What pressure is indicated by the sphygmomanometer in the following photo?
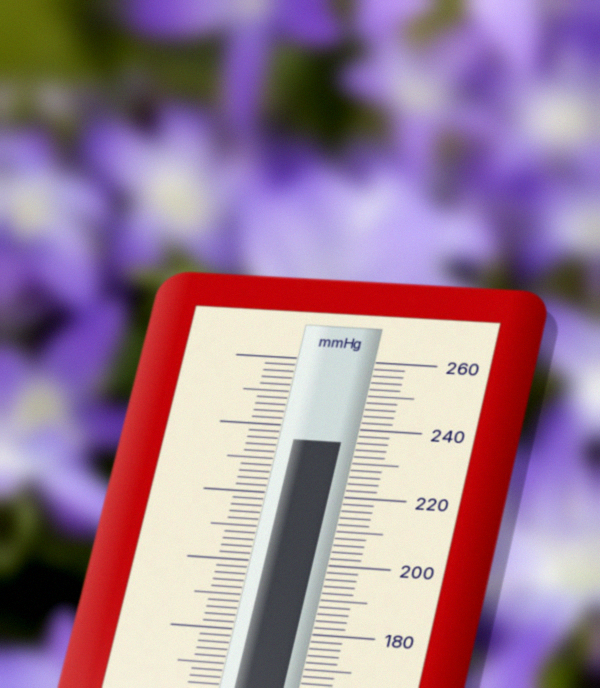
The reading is 236 mmHg
